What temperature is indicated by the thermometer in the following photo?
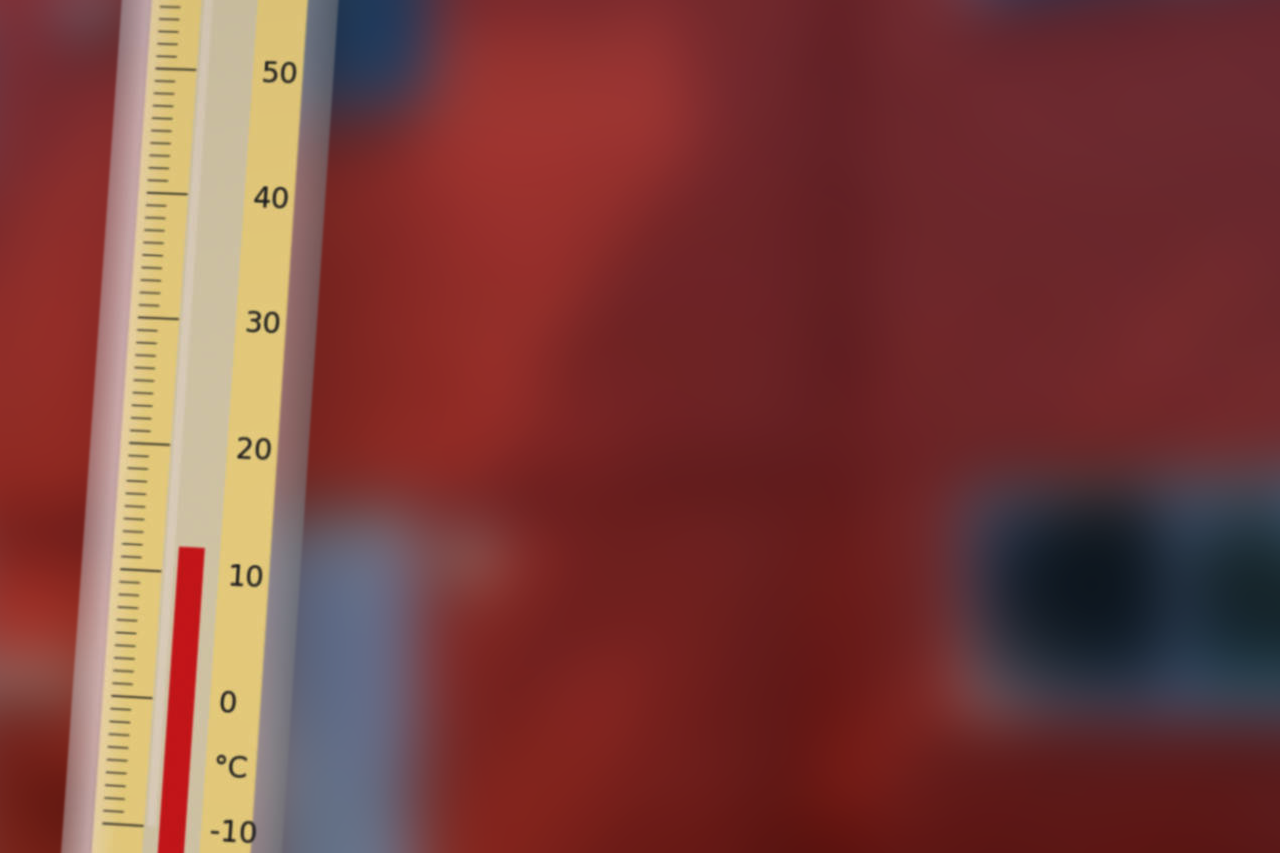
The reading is 12 °C
